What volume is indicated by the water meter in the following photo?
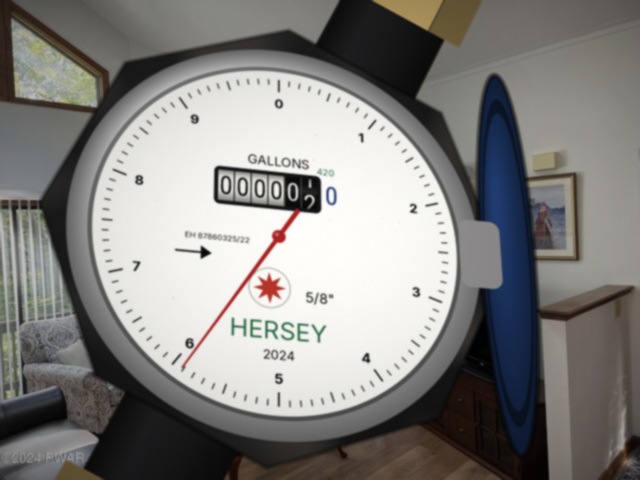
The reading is 15.9 gal
